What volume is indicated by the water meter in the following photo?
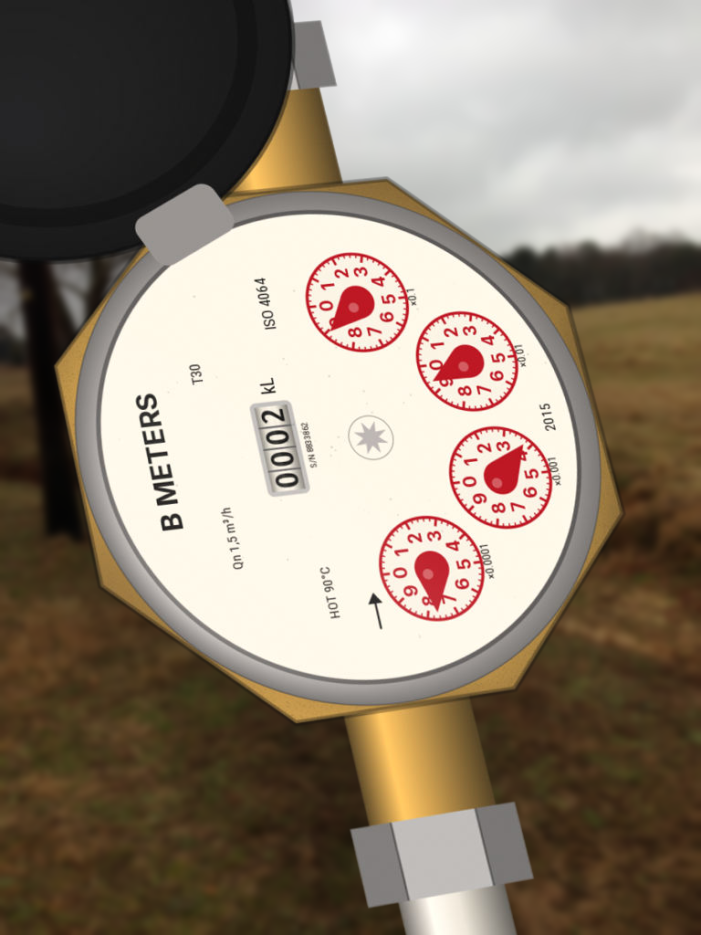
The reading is 2.8937 kL
